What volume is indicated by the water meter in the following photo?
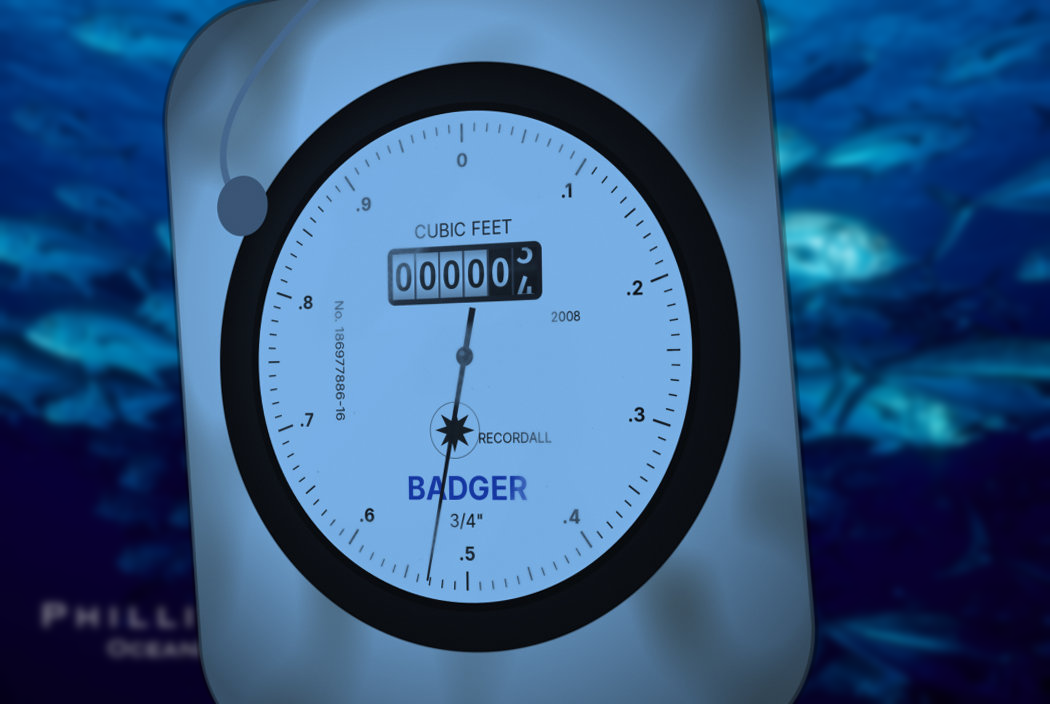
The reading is 3.53 ft³
